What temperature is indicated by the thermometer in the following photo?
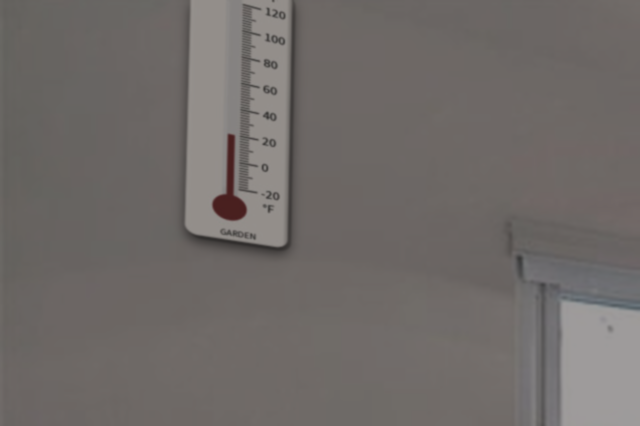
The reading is 20 °F
